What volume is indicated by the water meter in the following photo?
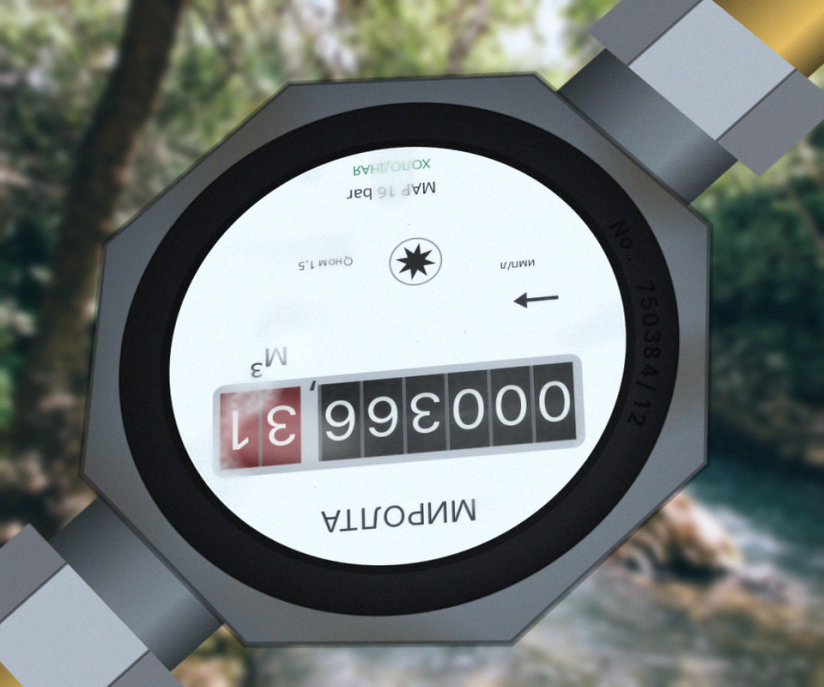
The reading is 366.31 m³
